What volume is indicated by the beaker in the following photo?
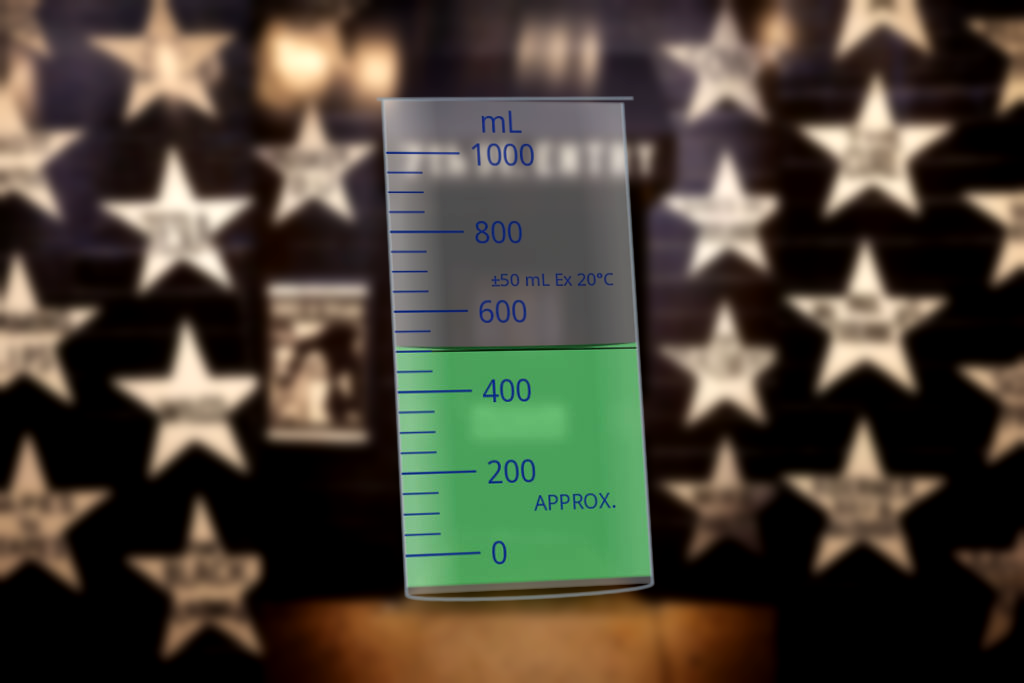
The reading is 500 mL
